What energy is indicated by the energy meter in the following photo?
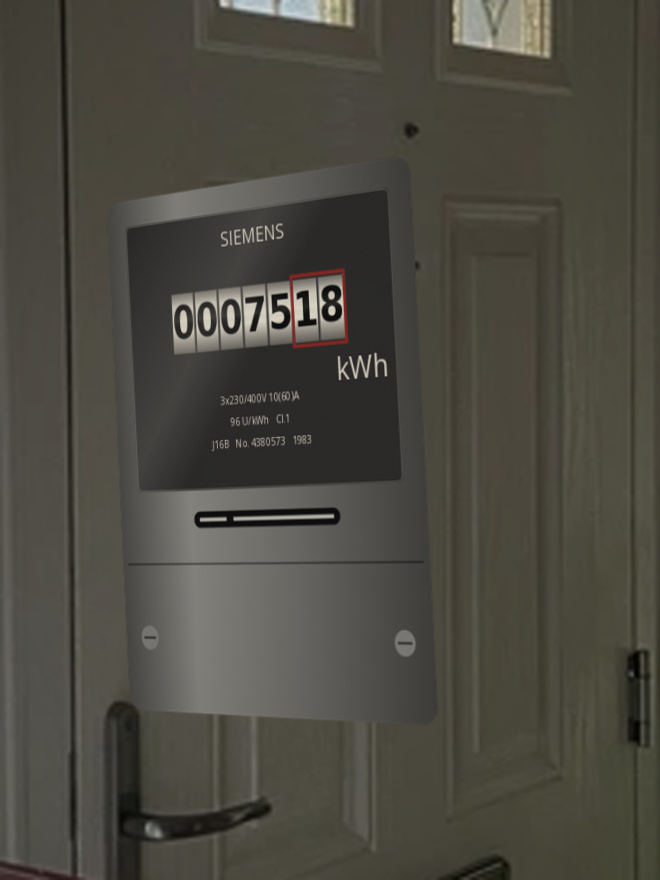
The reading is 75.18 kWh
